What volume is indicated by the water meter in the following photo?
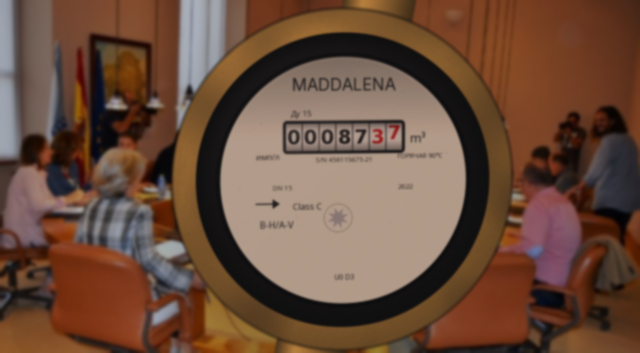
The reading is 87.37 m³
